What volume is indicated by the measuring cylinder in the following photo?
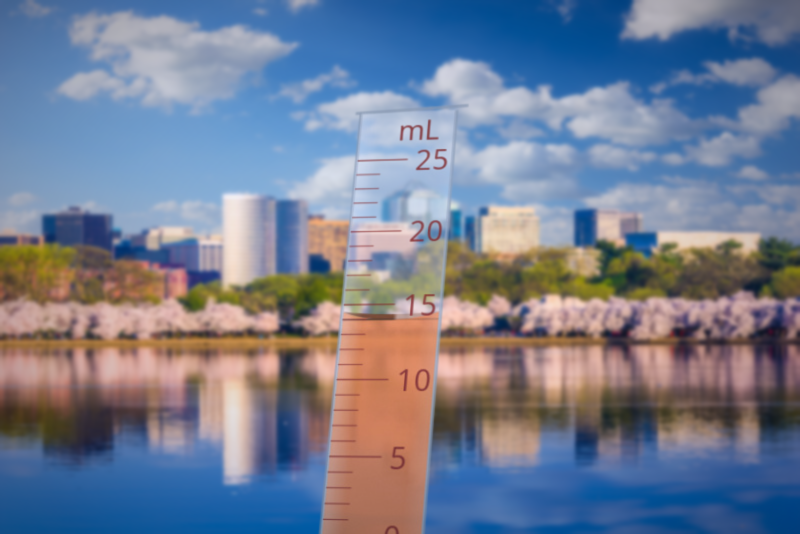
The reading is 14 mL
